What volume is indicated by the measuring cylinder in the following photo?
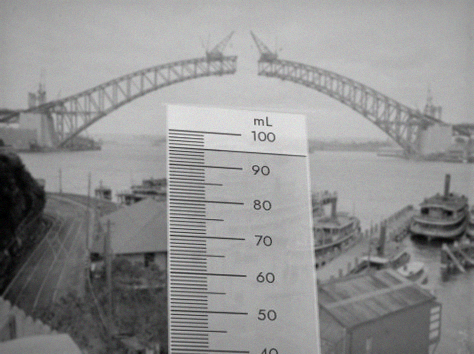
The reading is 95 mL
